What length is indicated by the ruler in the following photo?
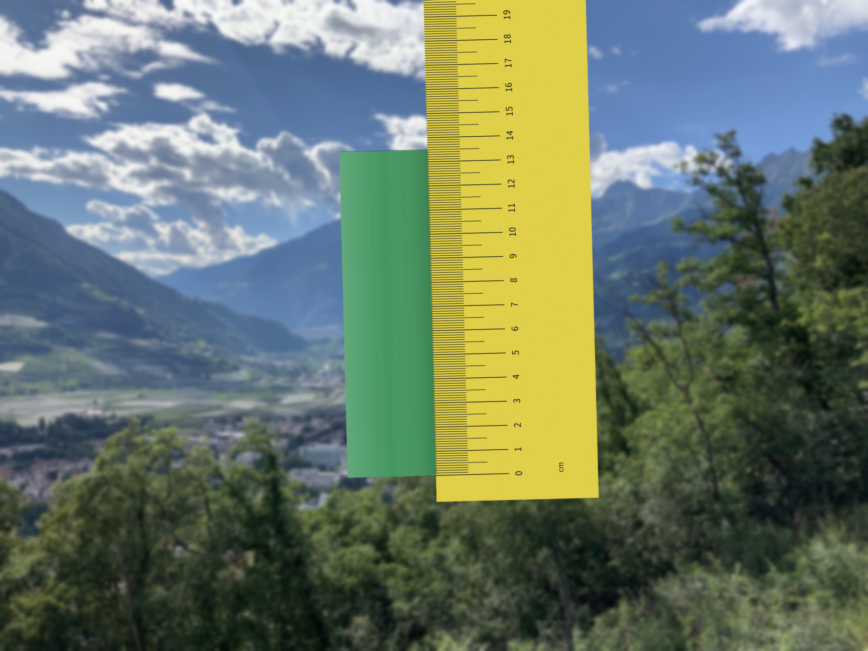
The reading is 13.5 cm
